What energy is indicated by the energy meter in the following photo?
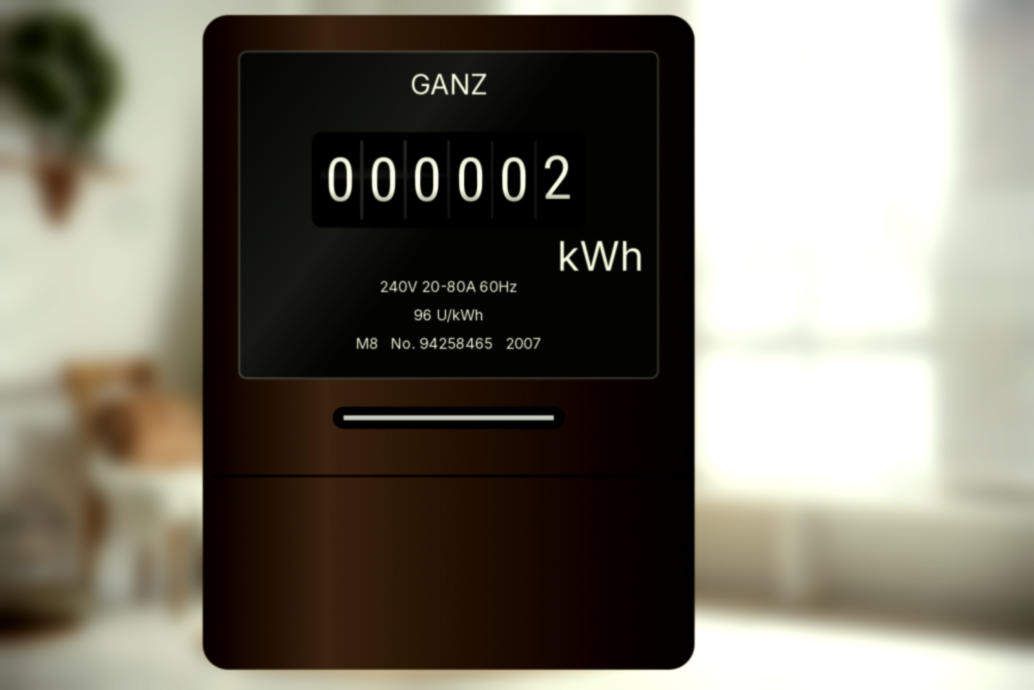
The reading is 2 kWh
